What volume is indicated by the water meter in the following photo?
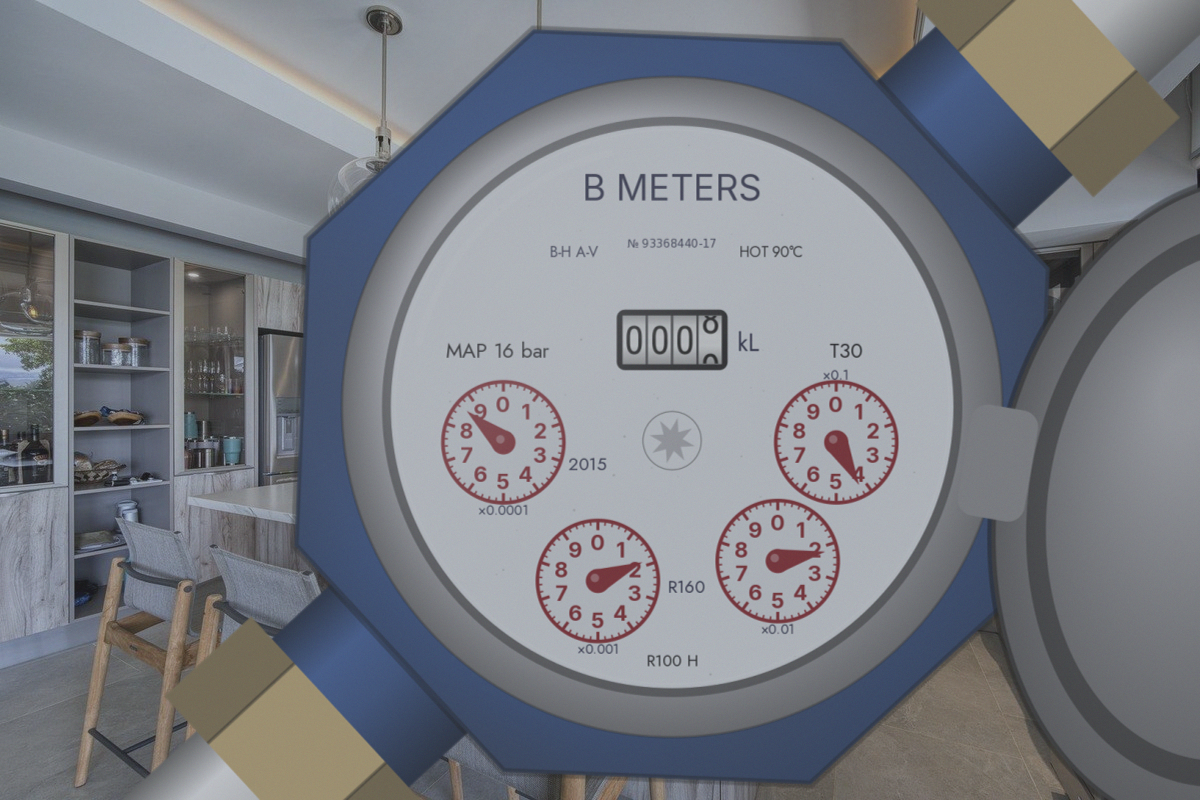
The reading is 8.4218 kL
